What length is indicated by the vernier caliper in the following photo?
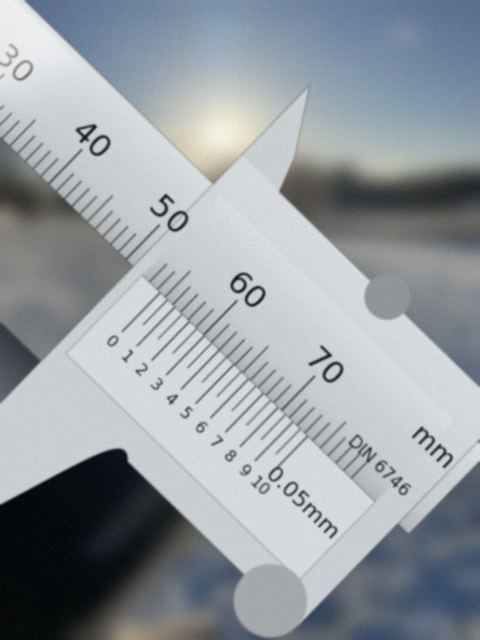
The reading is 54.4 mm
